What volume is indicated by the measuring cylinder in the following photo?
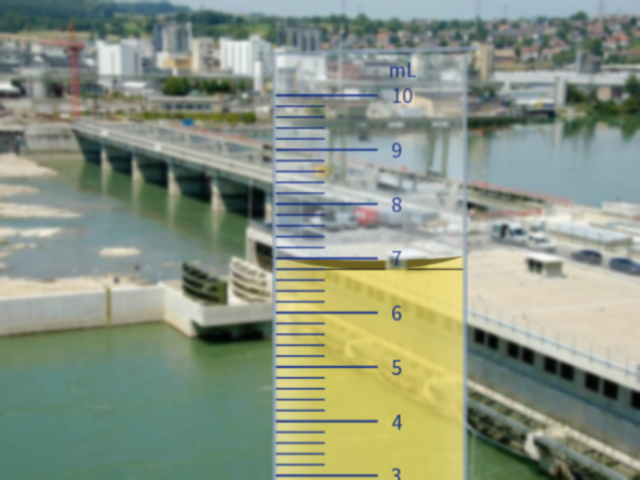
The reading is 6.8 mL
